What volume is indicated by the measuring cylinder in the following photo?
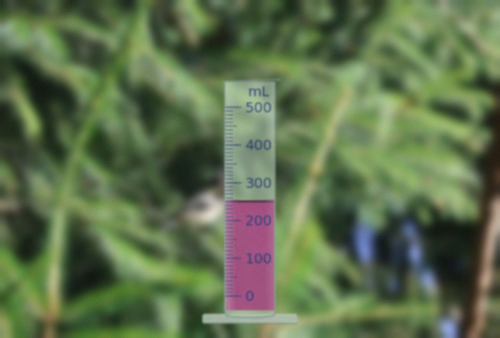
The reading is 250 mL
